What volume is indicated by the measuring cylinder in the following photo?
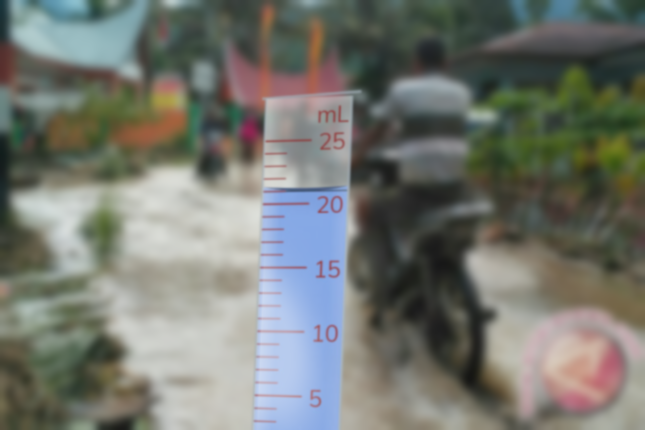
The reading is 21 mL
